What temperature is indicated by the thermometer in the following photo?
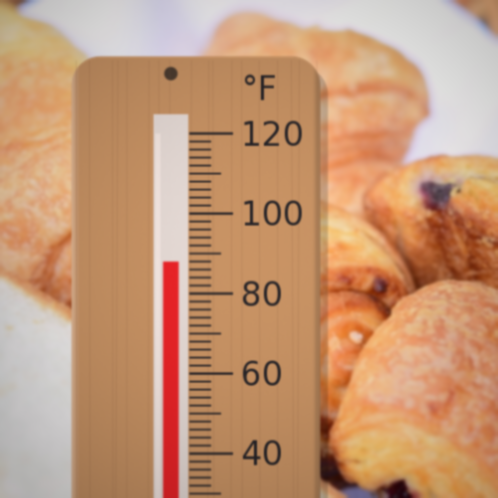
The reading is 88 °F
